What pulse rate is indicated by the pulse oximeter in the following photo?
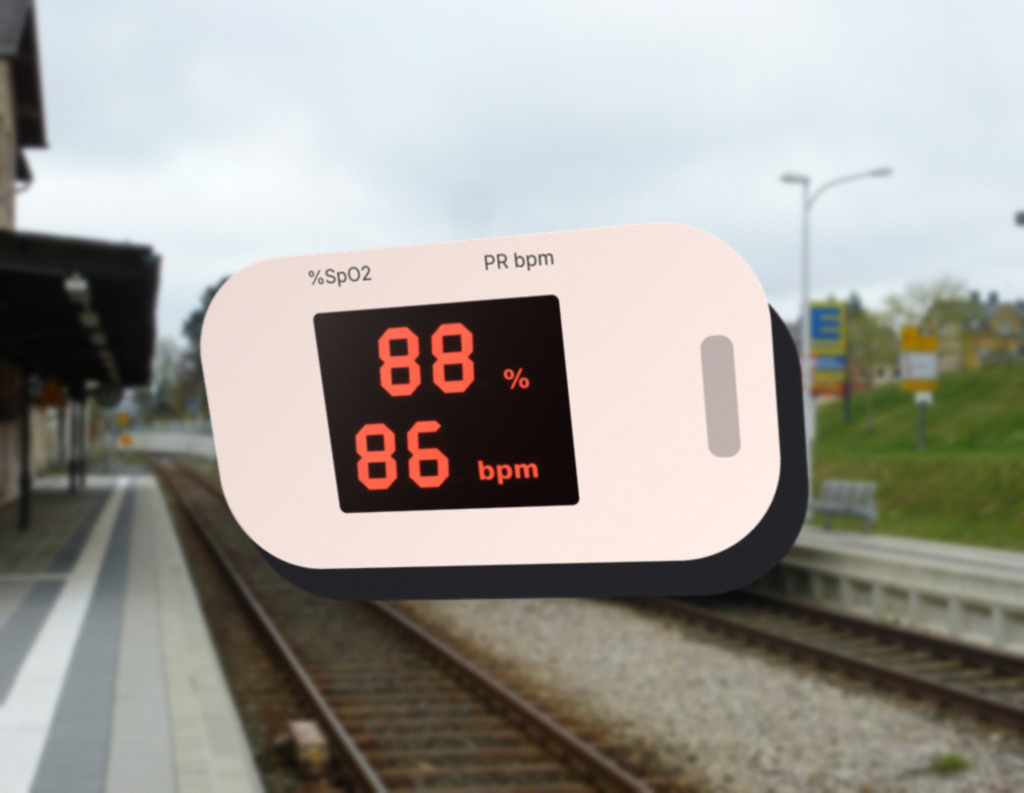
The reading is 86 bpm
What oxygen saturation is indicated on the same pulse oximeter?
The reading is 88 %
